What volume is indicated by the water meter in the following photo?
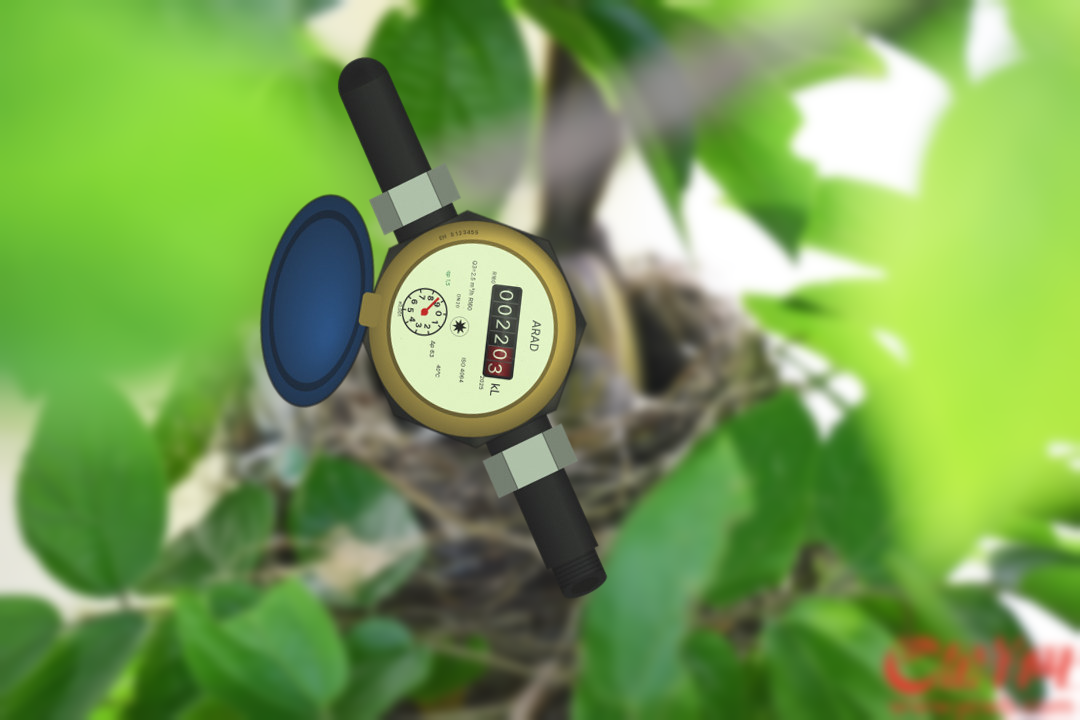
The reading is 22.028 kL
